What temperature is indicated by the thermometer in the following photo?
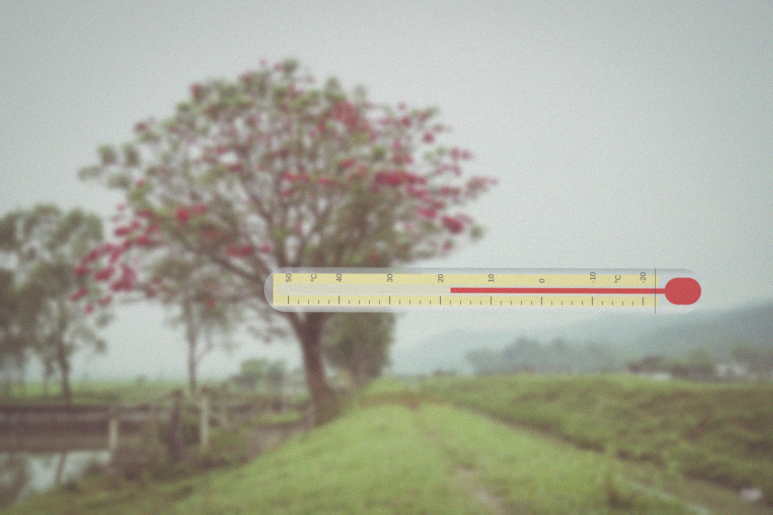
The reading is 18 °C
